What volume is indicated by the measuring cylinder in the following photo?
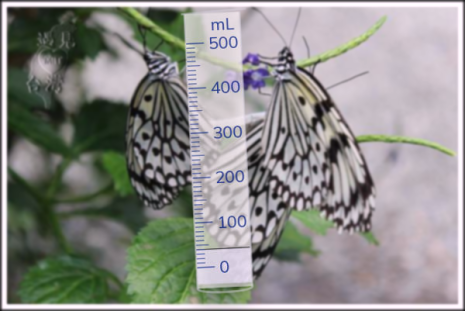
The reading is 40 mL
